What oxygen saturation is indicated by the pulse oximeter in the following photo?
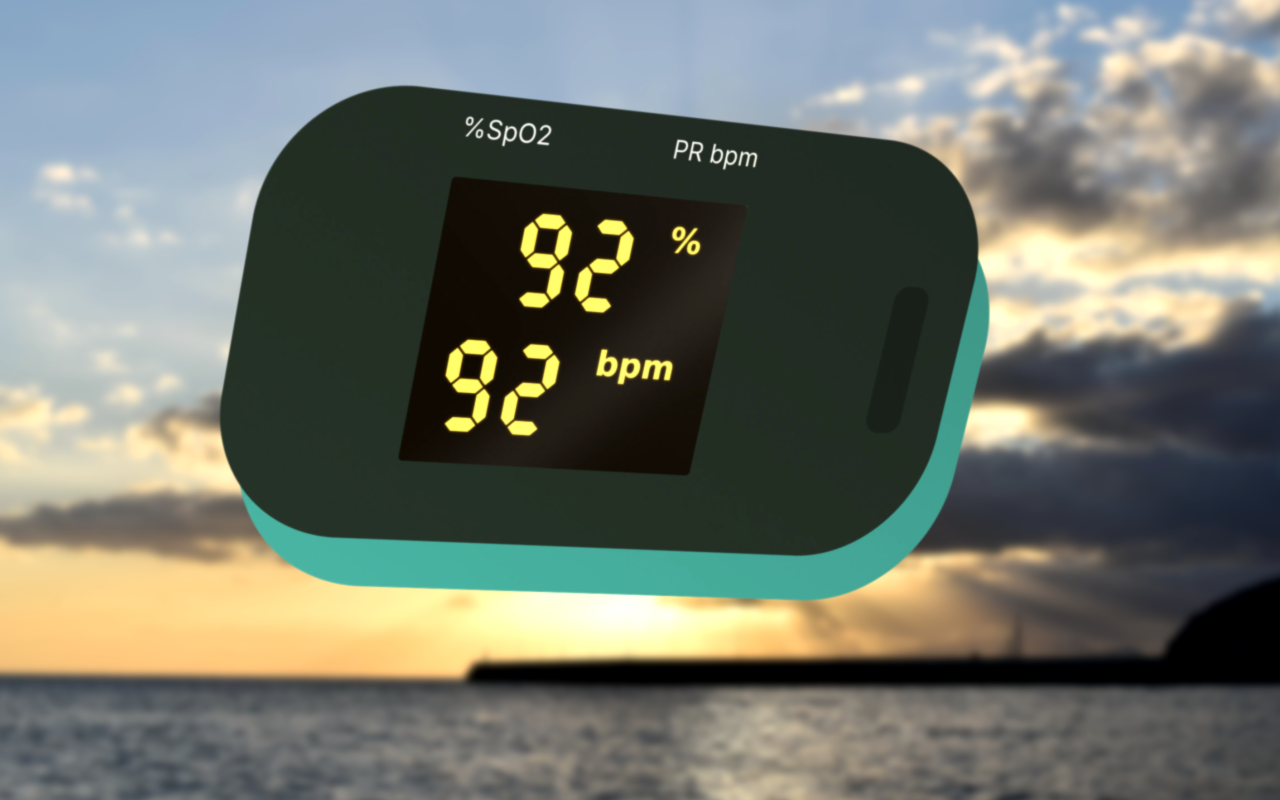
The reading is 92 %
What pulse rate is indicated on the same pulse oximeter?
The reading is 92 bpm
